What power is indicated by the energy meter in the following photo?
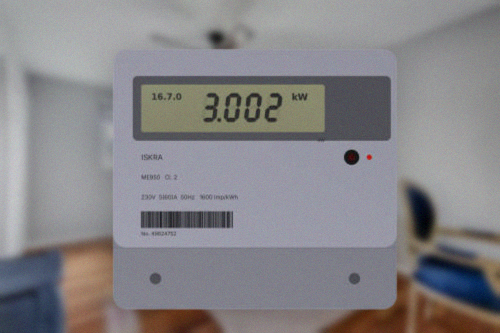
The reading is 3.002 kW
